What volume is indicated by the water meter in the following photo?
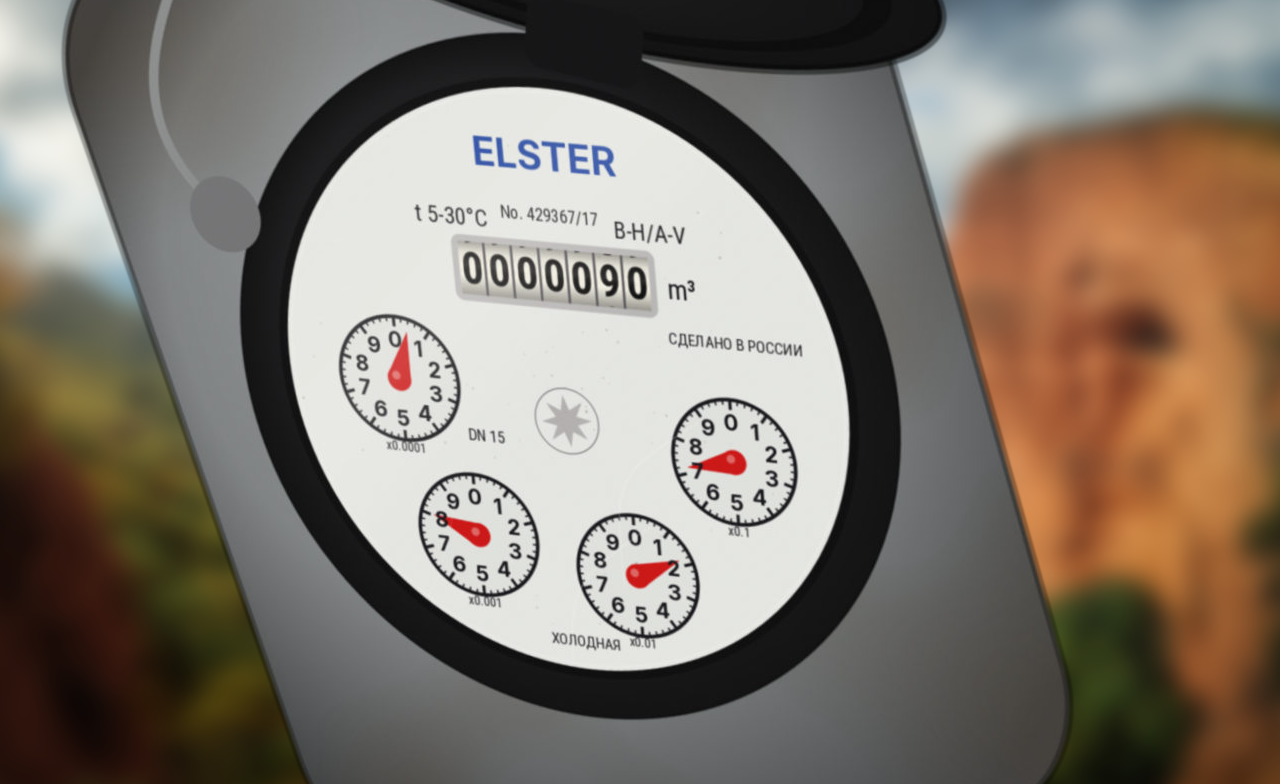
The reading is 90.7180 m³
